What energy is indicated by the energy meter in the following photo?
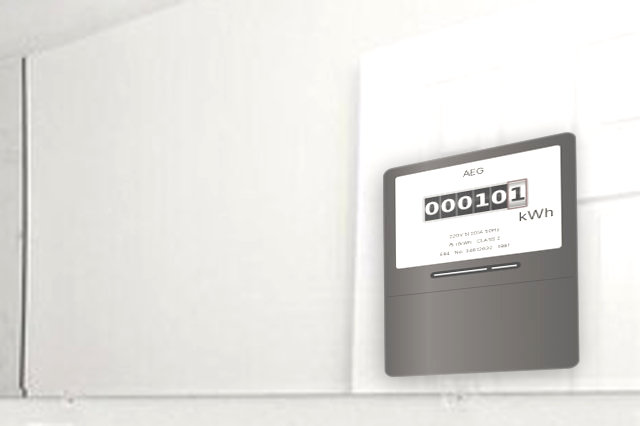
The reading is 10.1 kWh
